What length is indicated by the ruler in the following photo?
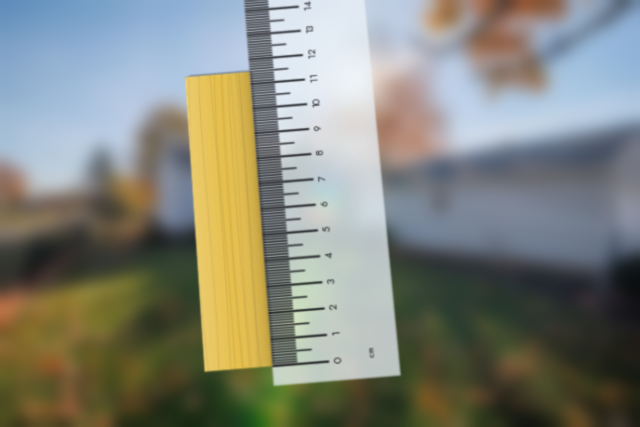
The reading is 11.5 cm
